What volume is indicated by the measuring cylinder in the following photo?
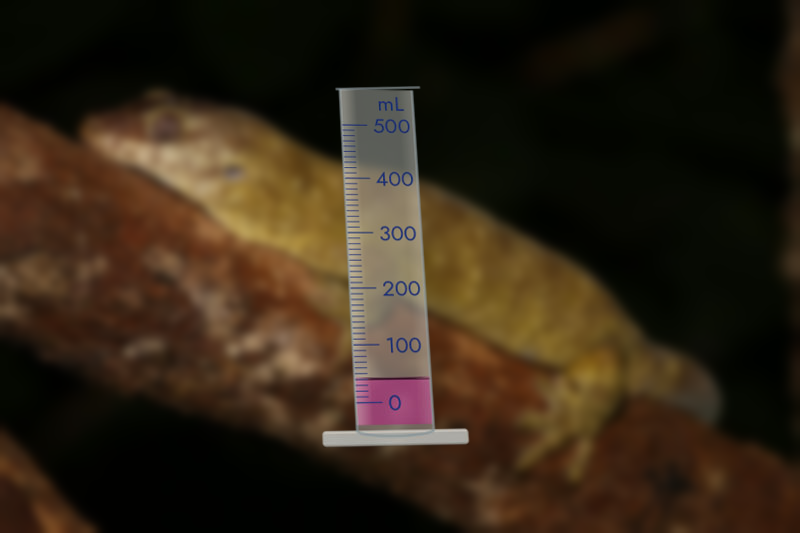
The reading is 40 mL
